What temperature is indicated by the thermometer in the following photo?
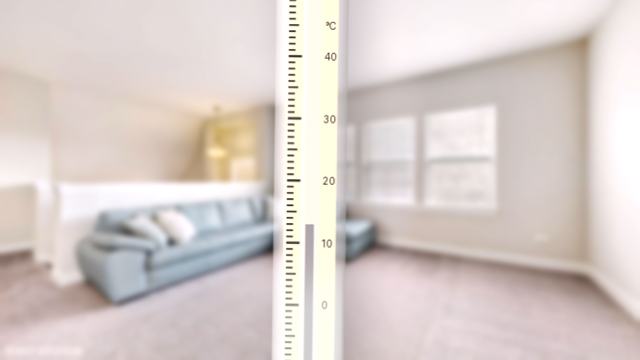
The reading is 13 °C
